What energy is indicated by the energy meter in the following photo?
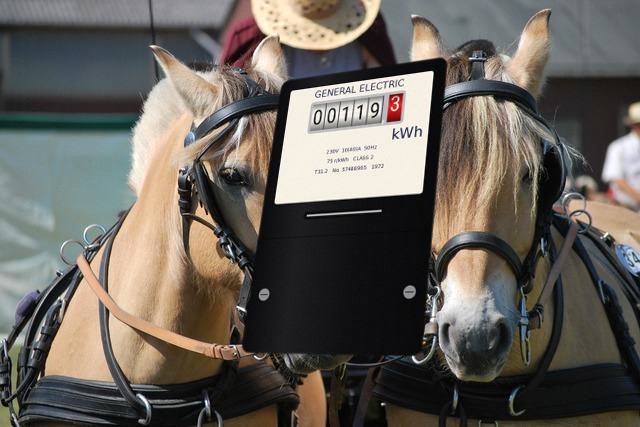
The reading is 119.3 kWh
